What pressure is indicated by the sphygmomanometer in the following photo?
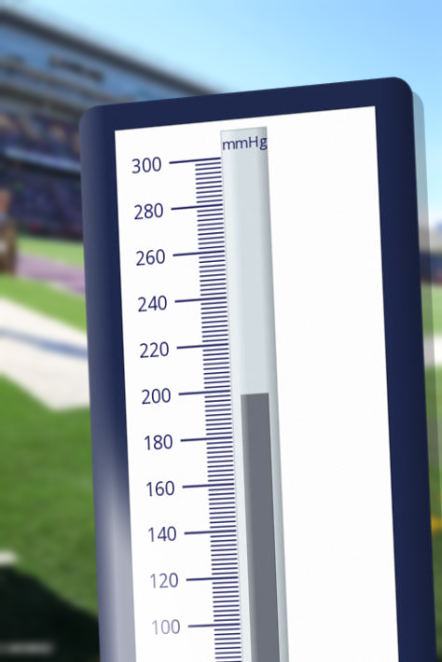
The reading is 198 mmHg
